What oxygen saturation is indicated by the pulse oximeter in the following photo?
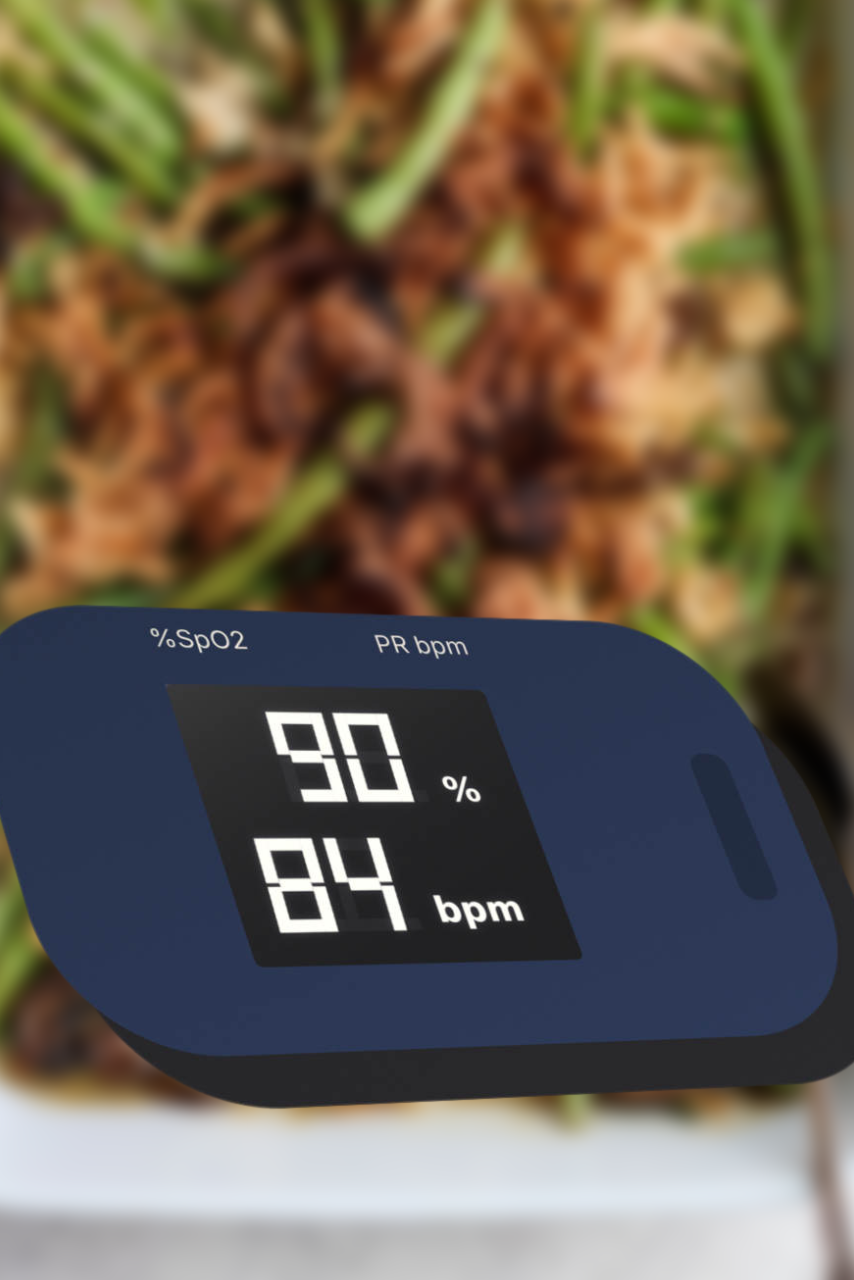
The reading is 90 %
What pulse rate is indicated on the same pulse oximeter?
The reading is 84 bpm
